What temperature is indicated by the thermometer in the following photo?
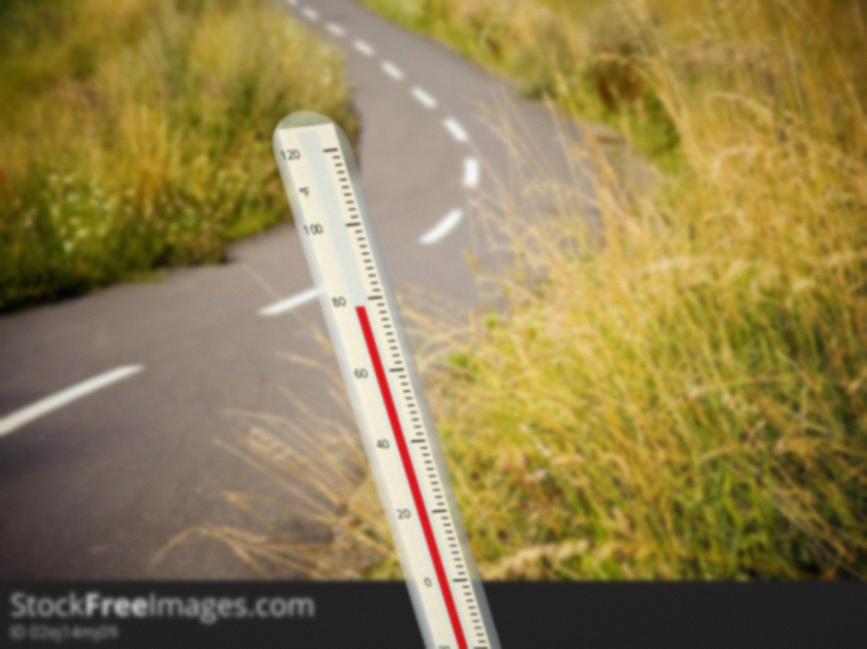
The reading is 78 °F
